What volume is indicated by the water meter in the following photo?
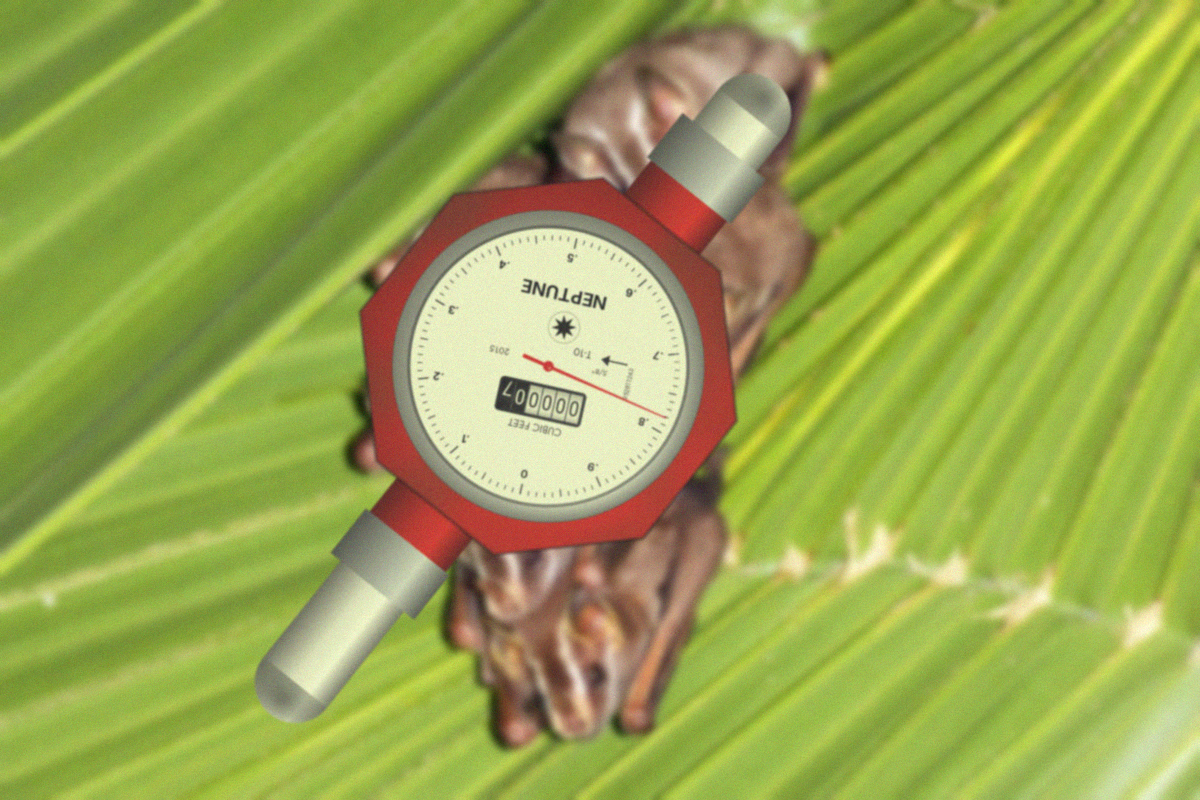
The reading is 6.78 ft³
